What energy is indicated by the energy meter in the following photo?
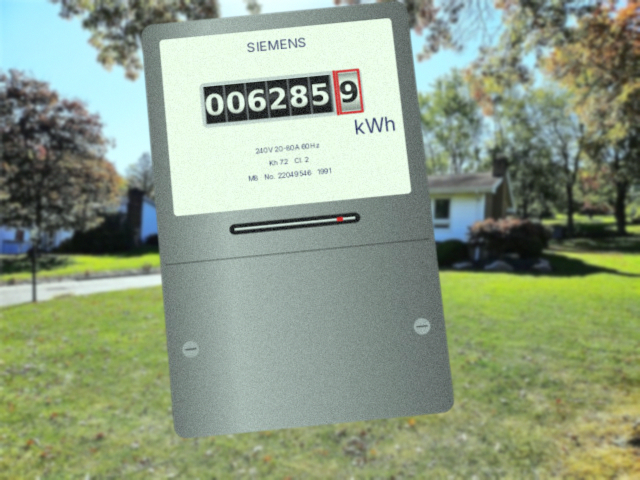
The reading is 6285.9 kWh
